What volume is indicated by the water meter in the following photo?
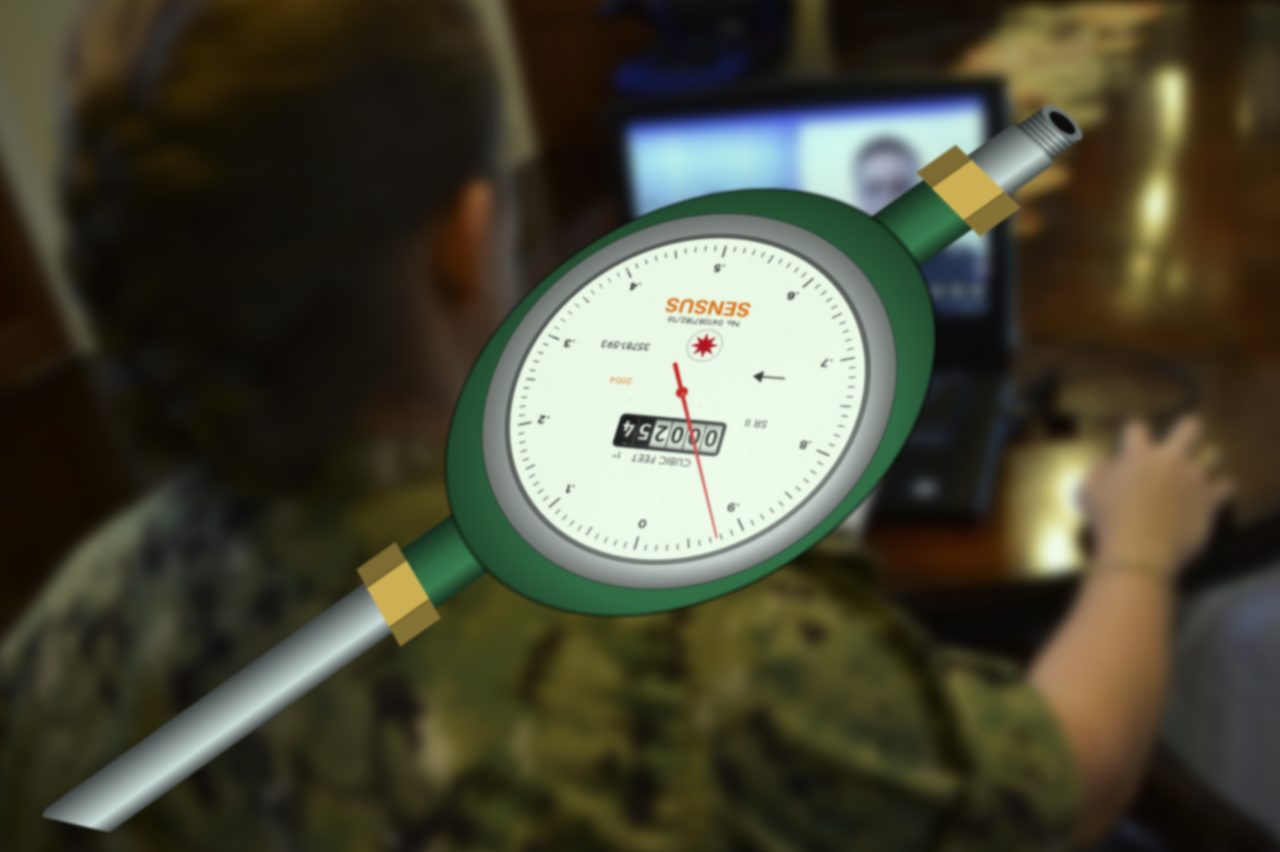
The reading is 253.92 ft³
